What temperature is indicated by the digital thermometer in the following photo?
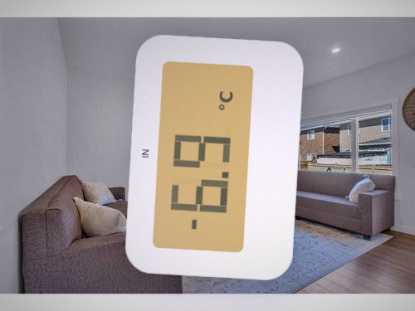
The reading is -6.9 °C
